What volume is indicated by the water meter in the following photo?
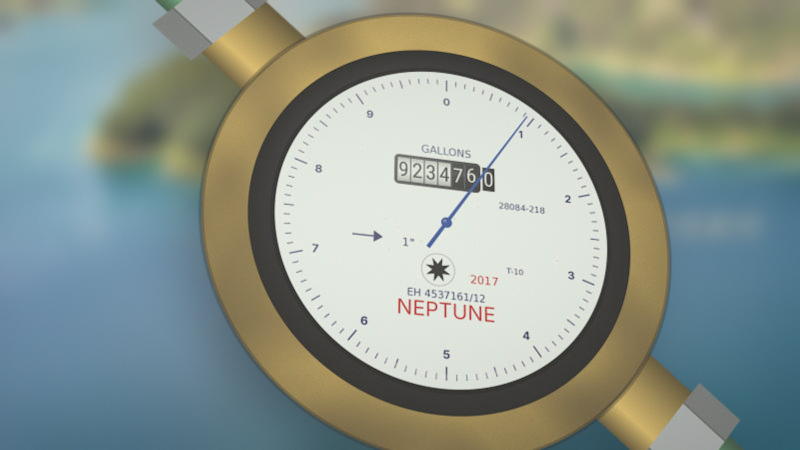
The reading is 9234760.9 gal
